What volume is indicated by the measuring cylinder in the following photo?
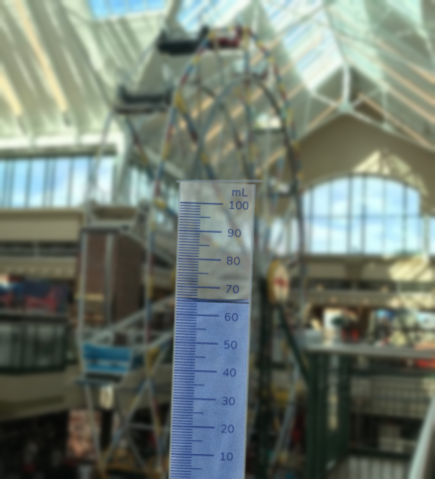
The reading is 65 mL
